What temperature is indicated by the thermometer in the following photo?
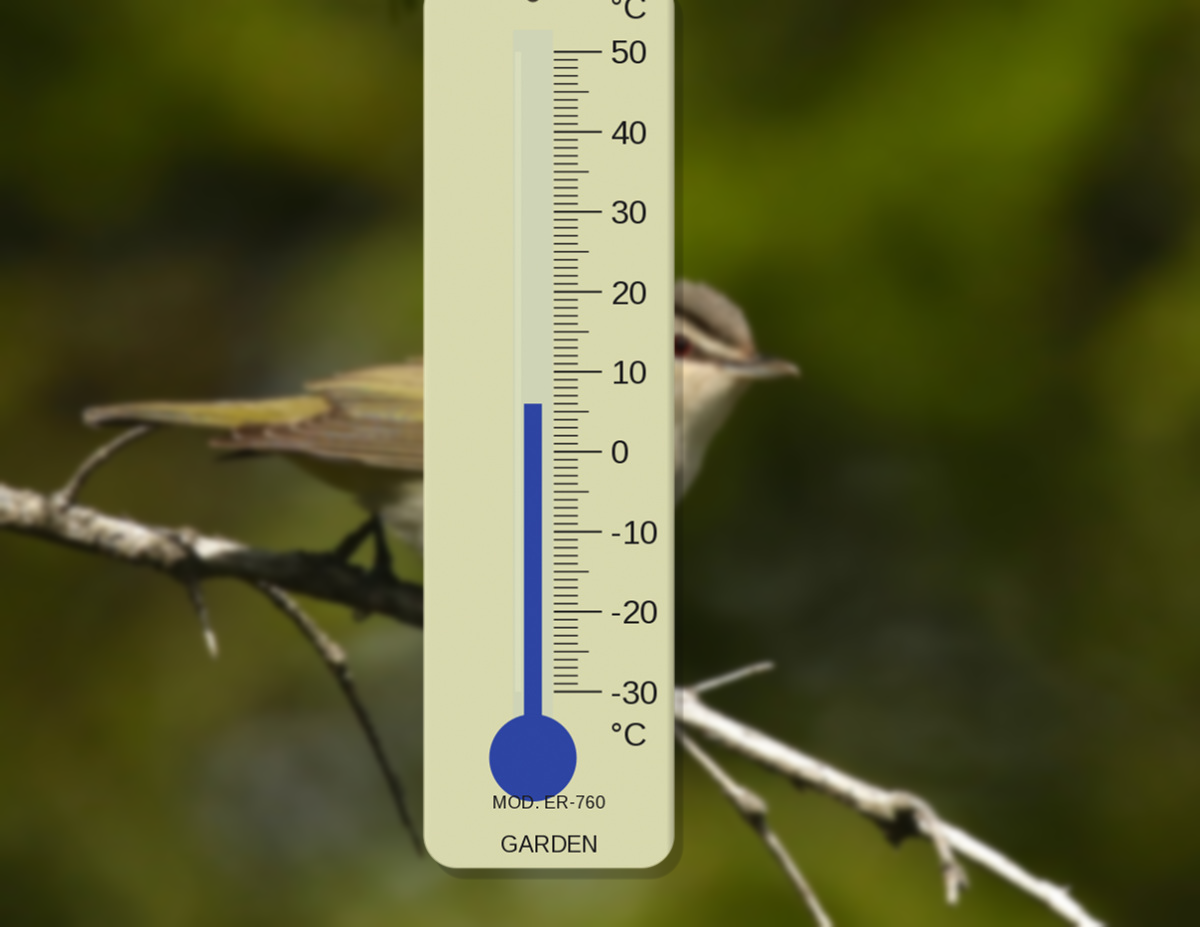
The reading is 6 °C
